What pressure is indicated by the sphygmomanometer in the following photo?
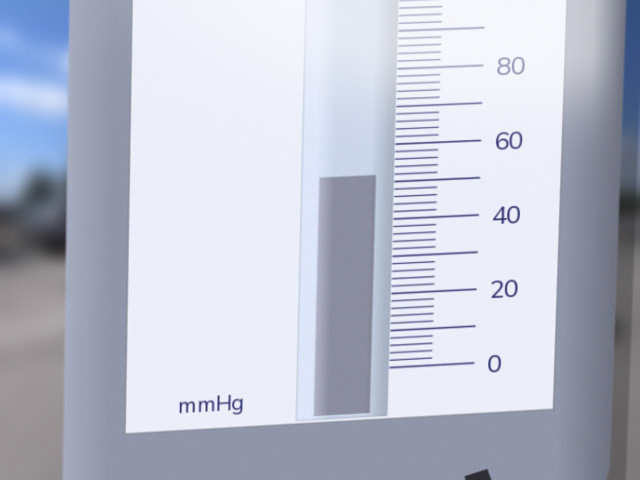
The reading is 52 mmHg
